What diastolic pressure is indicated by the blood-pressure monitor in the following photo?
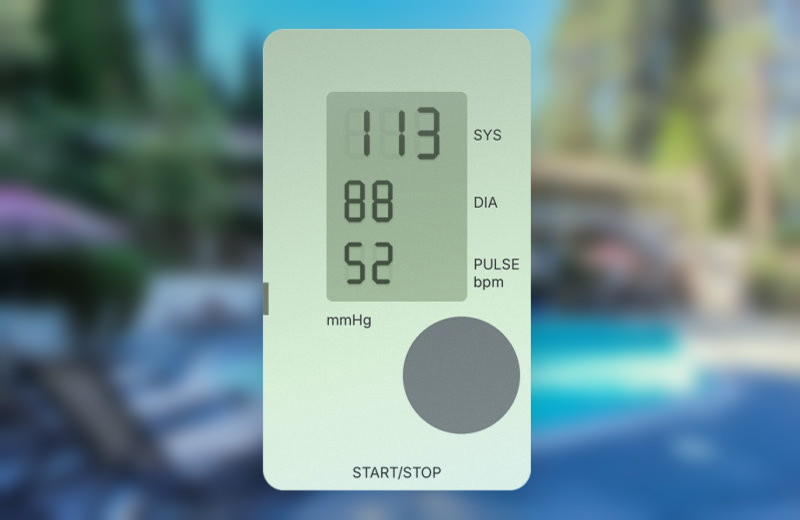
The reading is 88 mmHg
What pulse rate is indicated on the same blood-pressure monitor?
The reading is 52 bpm
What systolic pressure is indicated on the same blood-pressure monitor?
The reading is 113 mmHg
